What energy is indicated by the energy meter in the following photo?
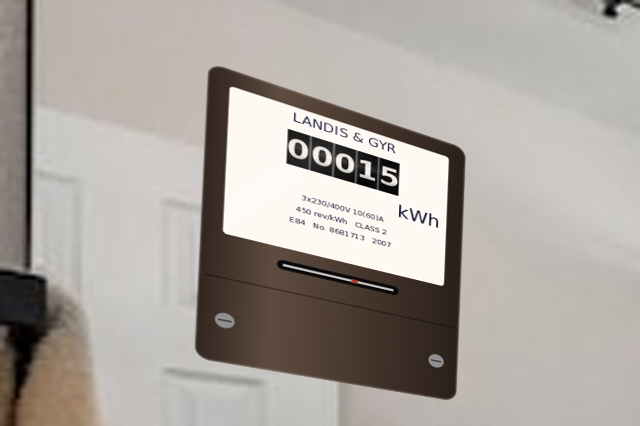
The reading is 15 kWh
